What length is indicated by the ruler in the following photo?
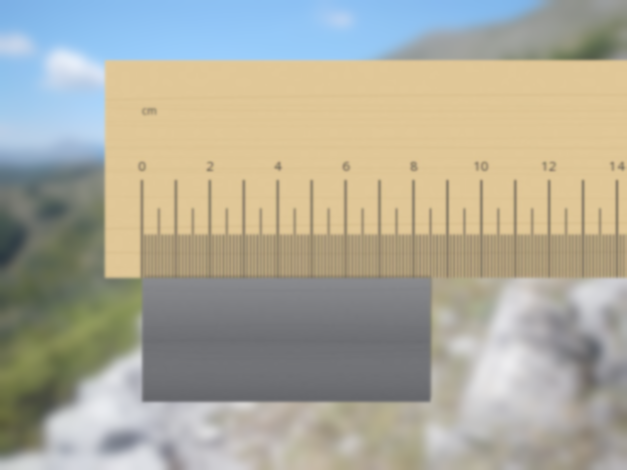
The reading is 8.5 cm
